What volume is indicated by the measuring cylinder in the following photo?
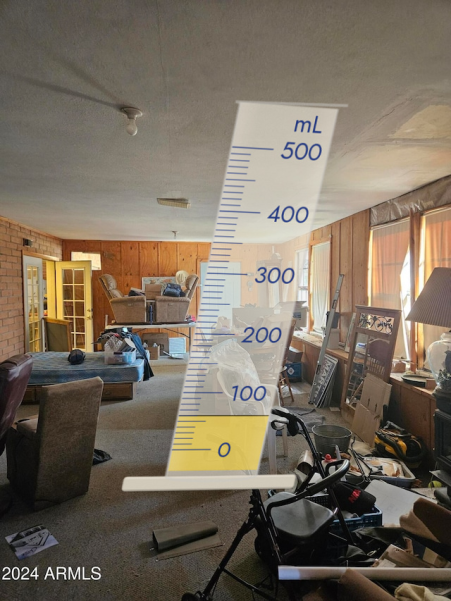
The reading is 60 mL
